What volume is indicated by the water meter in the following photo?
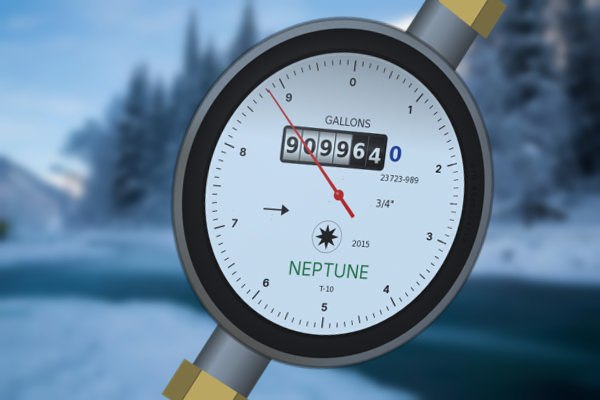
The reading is 9099638.8 gal
